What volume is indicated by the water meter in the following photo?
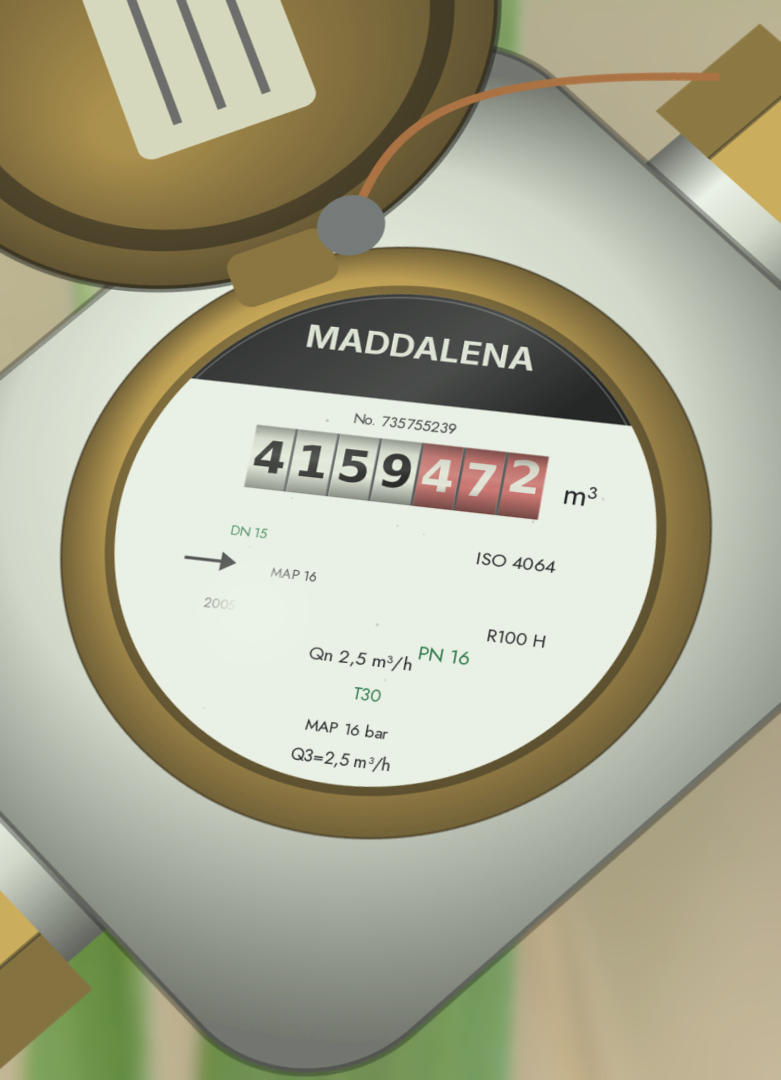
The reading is 4159.472 m³
